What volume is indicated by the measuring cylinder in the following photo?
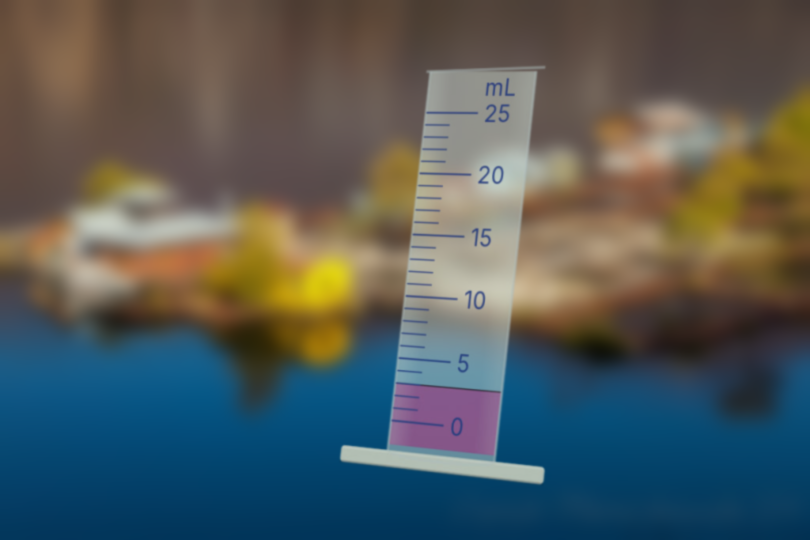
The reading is 3 mL
